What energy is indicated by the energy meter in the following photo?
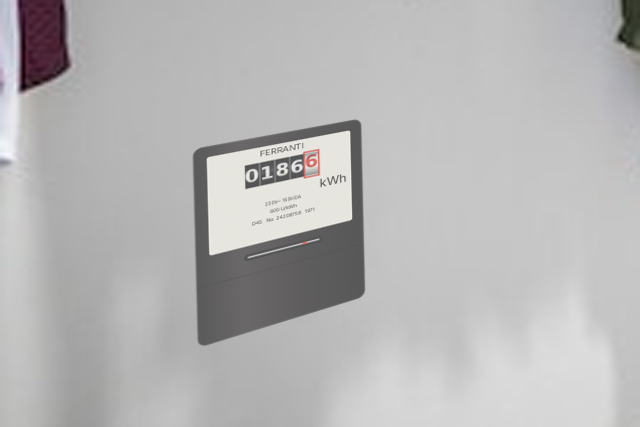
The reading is 186.6 kWh
